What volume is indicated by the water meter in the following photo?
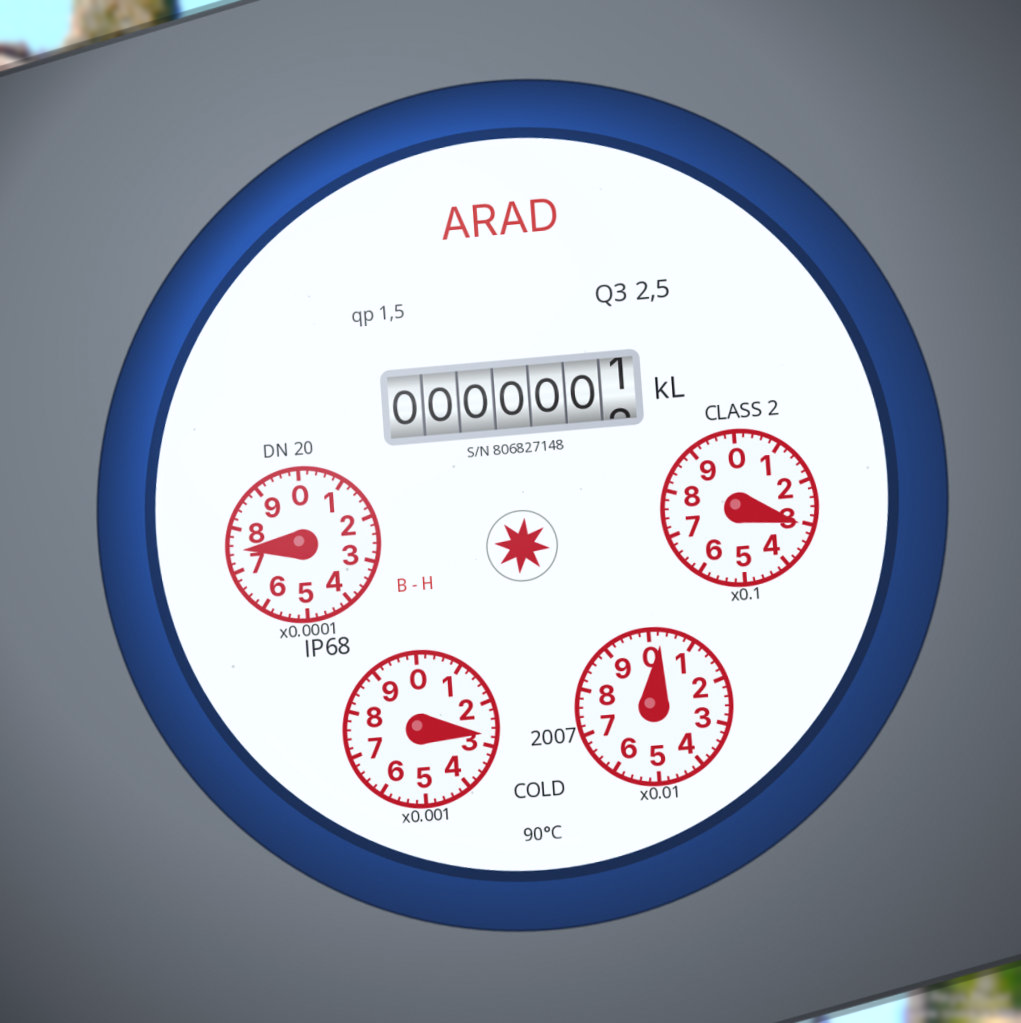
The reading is 1.3027 kL
